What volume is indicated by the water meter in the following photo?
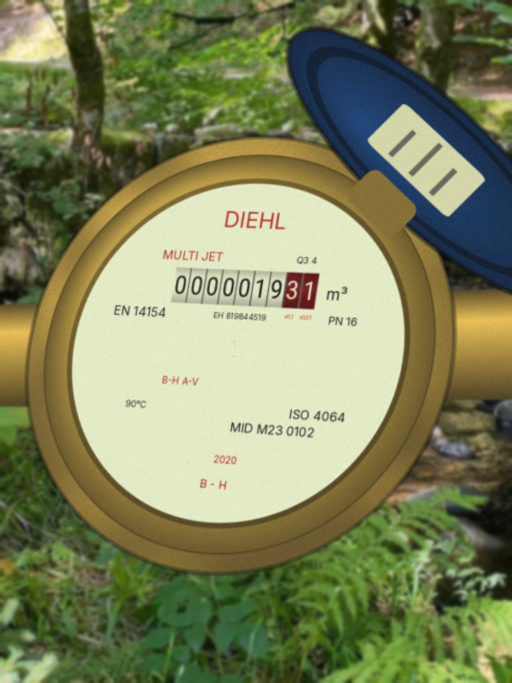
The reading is 19.31 m³
